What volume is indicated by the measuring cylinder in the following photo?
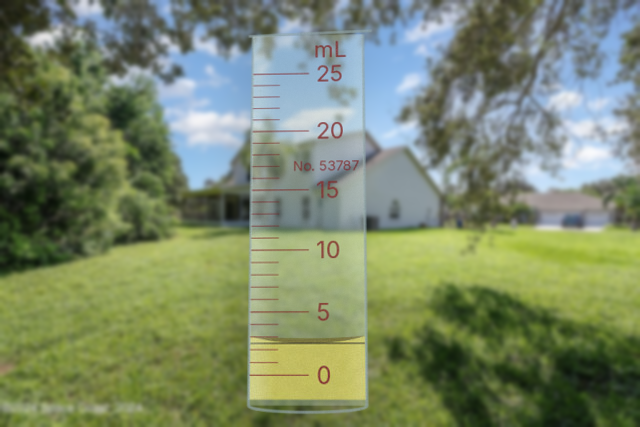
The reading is 2.5 mL
